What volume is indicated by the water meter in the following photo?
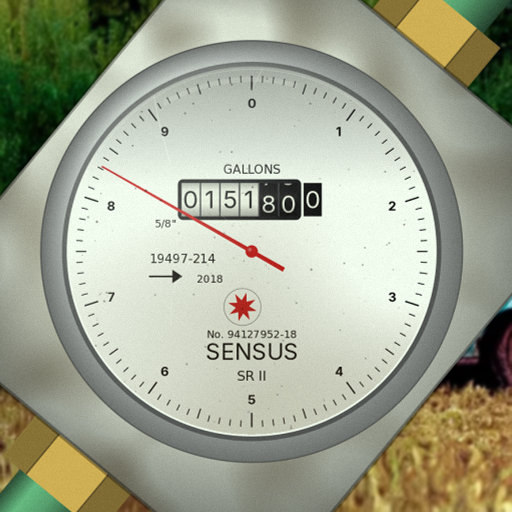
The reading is 151798.3 gal
